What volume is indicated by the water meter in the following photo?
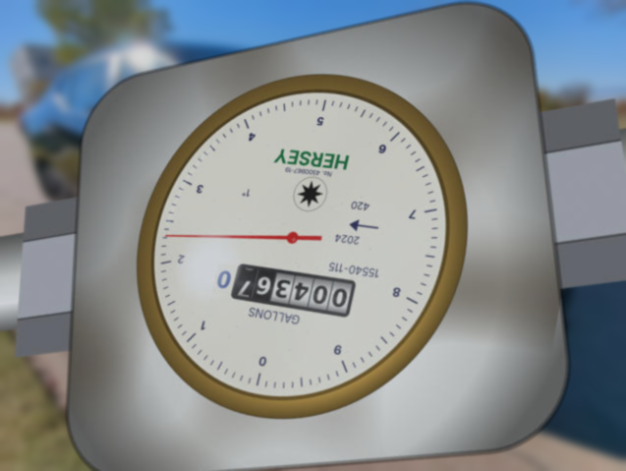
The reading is 43672.3 gal
